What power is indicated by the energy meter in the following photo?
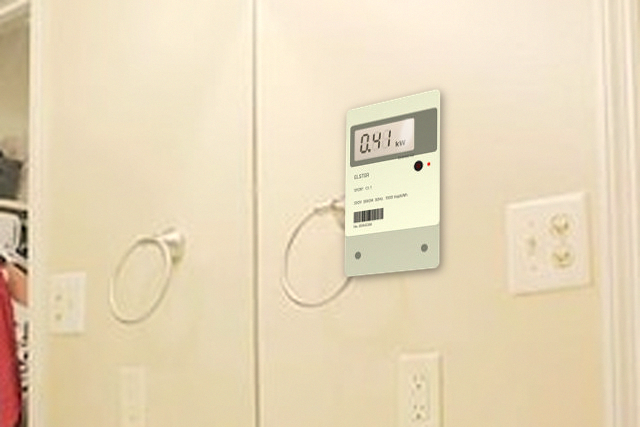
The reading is 0.41 kW
